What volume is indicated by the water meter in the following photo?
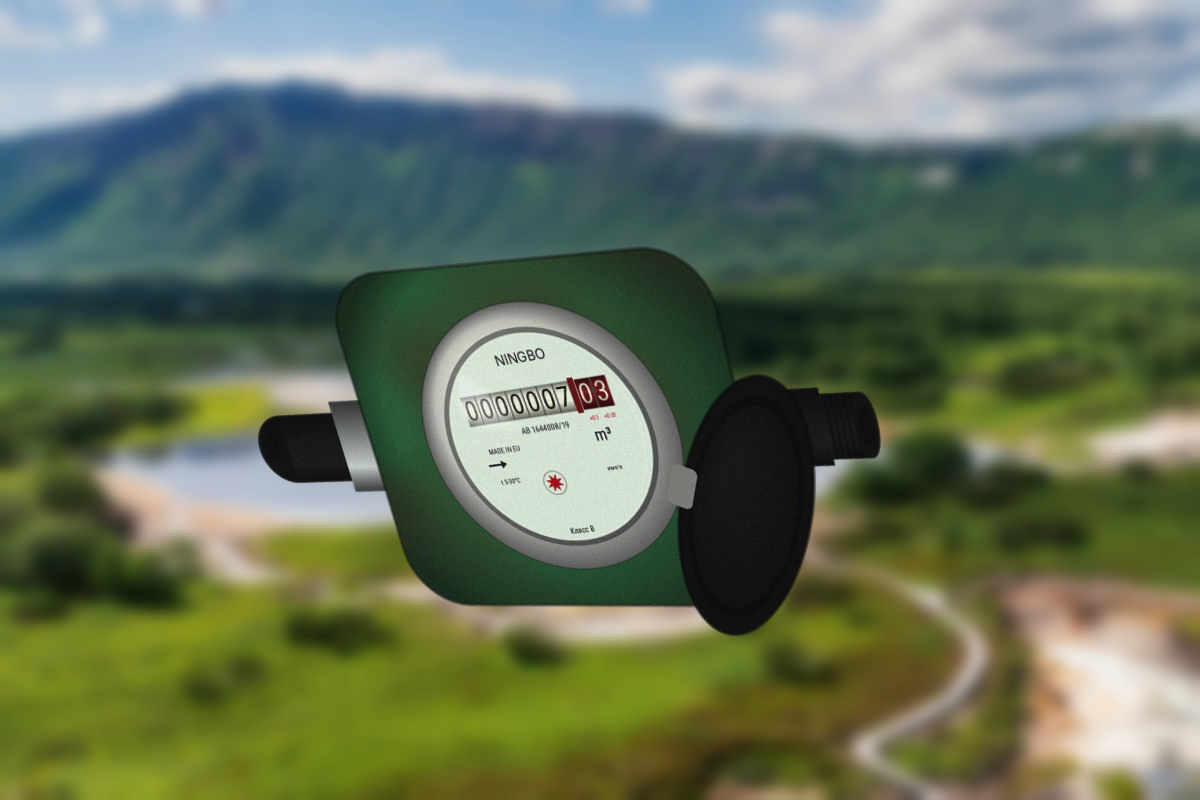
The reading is 7.03 m³
